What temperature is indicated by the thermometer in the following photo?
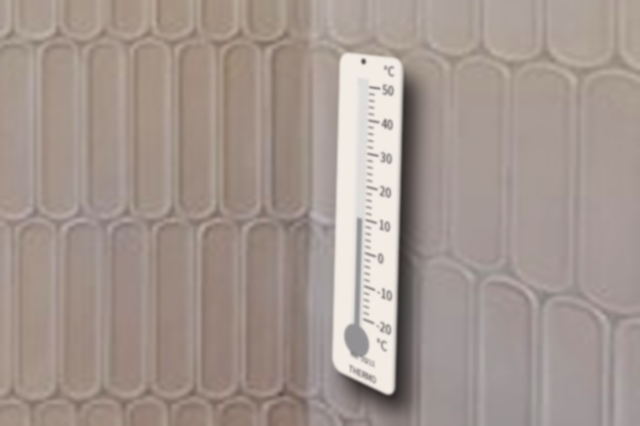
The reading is 10 °C
